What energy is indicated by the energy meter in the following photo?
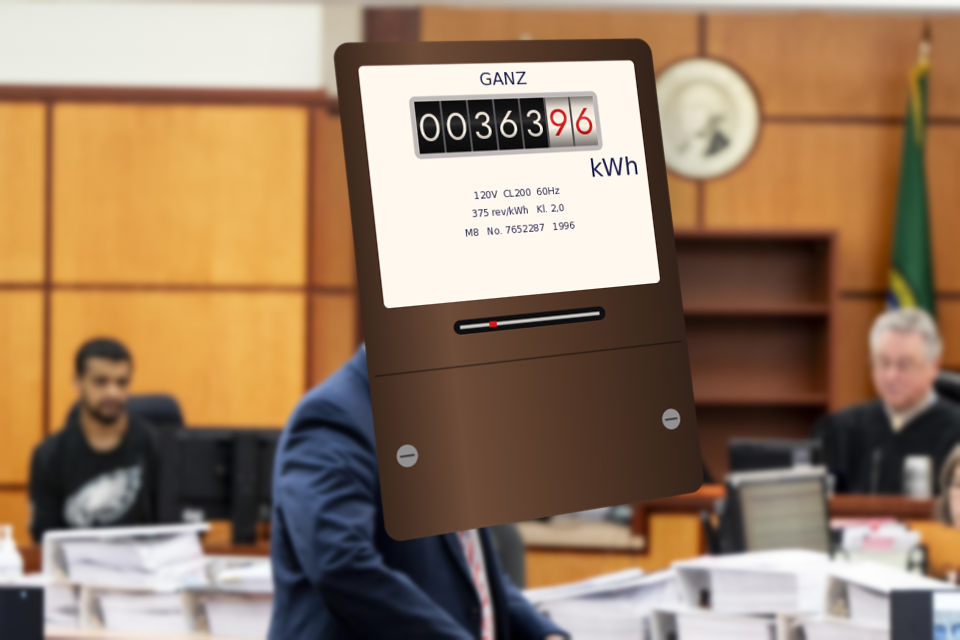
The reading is 363.96 kWh
